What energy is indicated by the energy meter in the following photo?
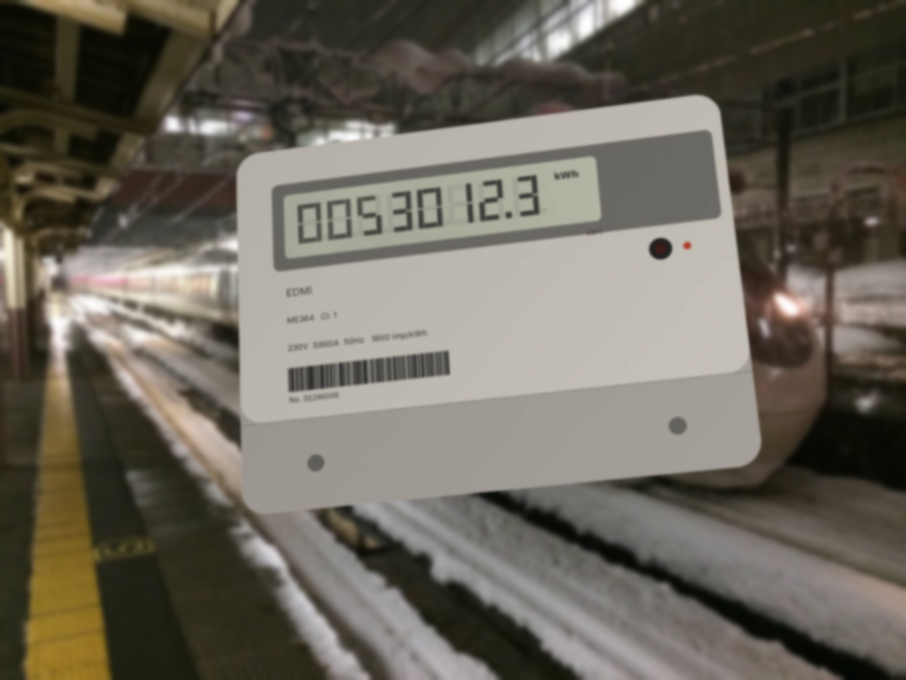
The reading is 53012.3 kWh
